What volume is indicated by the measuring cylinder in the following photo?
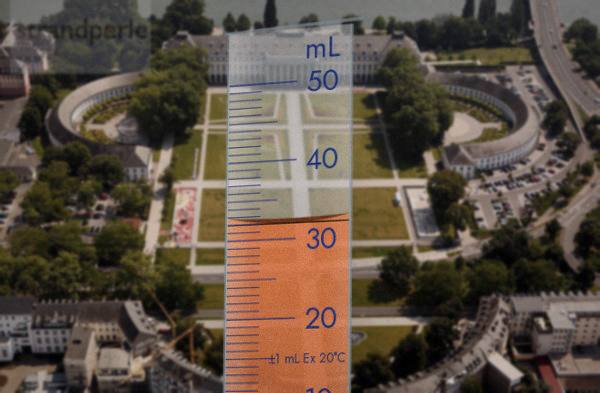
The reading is 32 mL
